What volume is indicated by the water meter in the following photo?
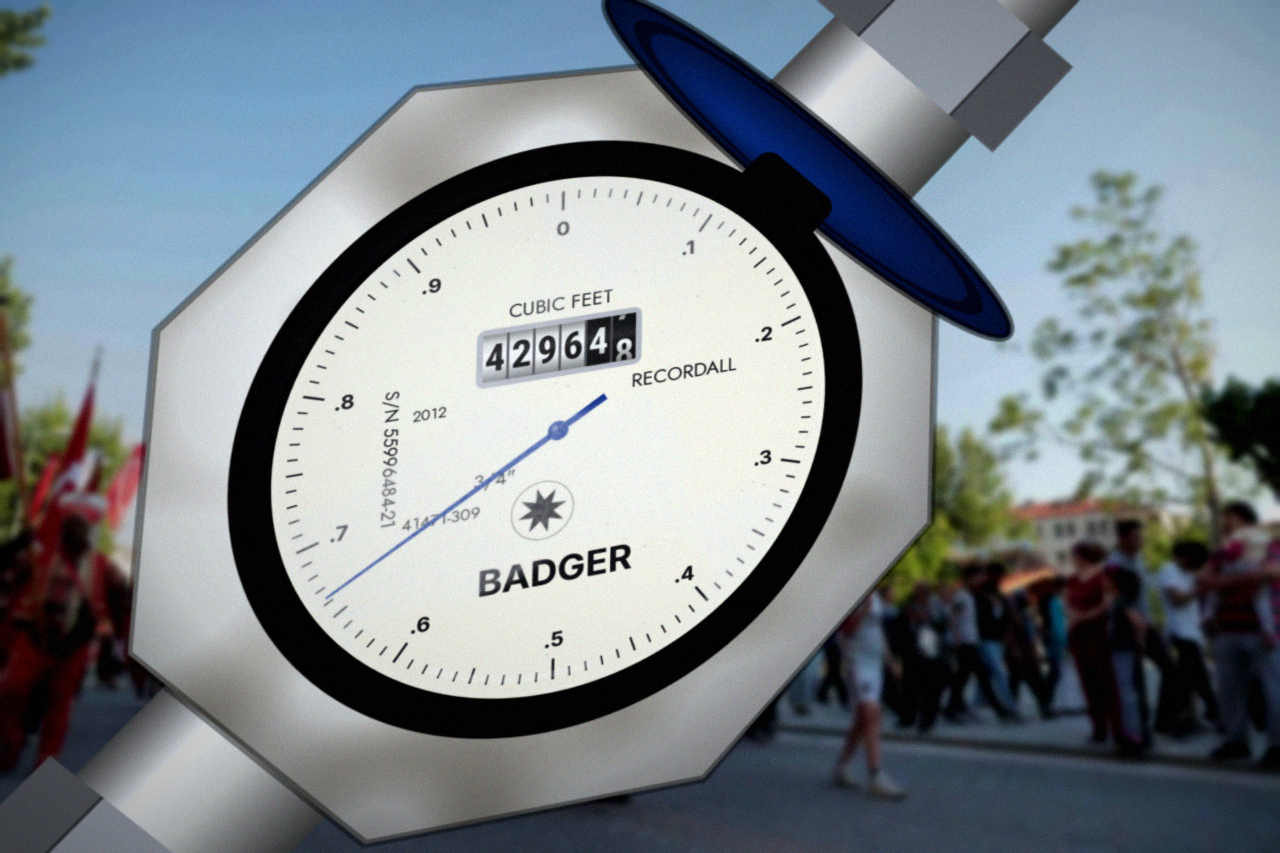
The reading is 429647.66 ft³
